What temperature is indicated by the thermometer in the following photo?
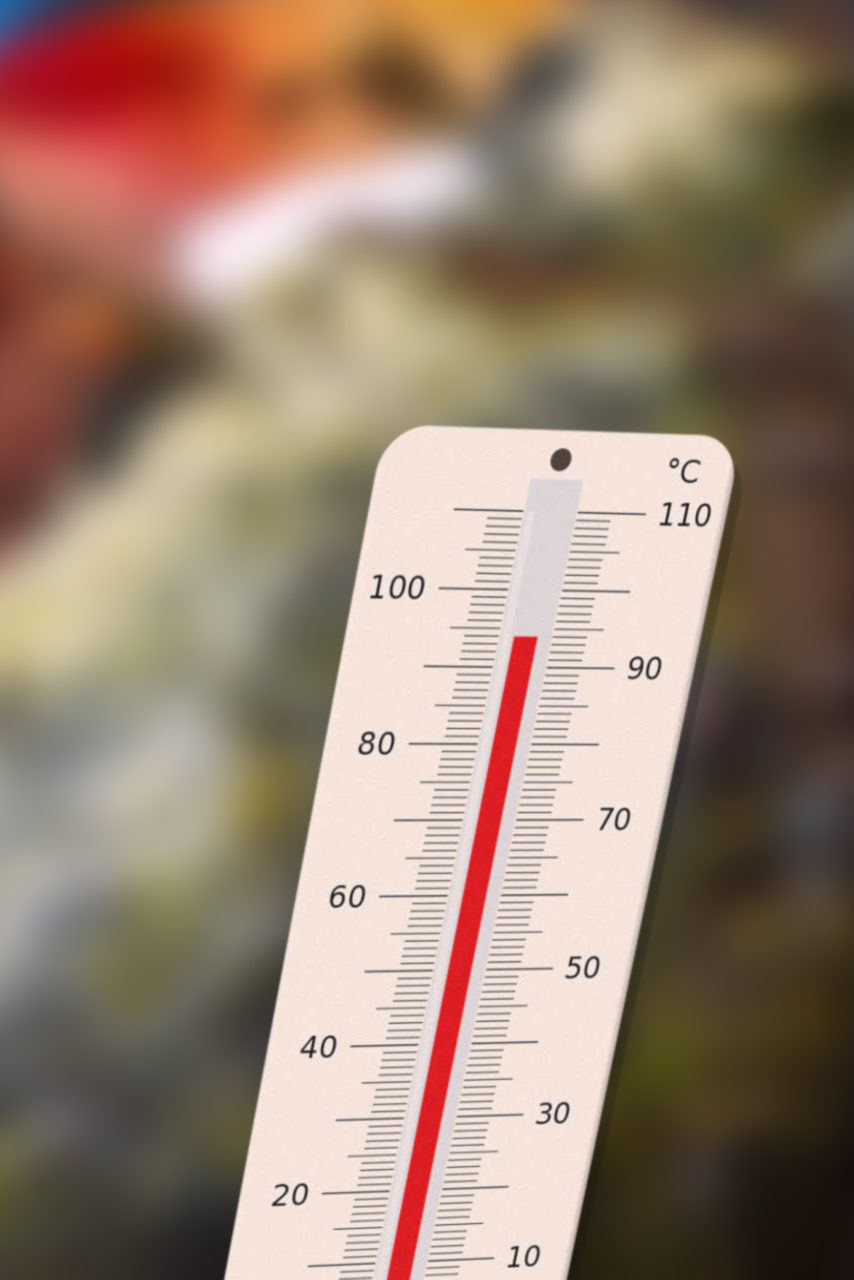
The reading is 94 °C
